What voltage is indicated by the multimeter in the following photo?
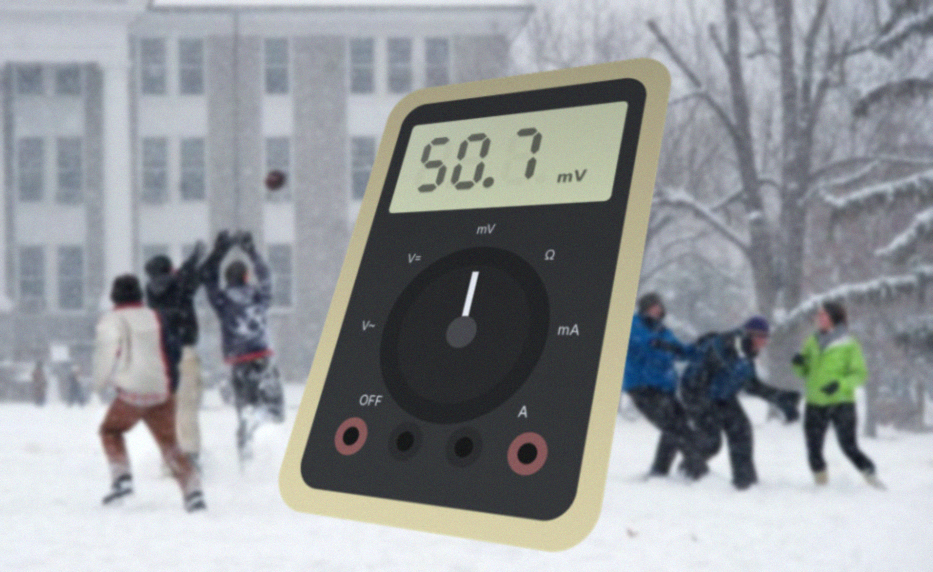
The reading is 50.7 mV
